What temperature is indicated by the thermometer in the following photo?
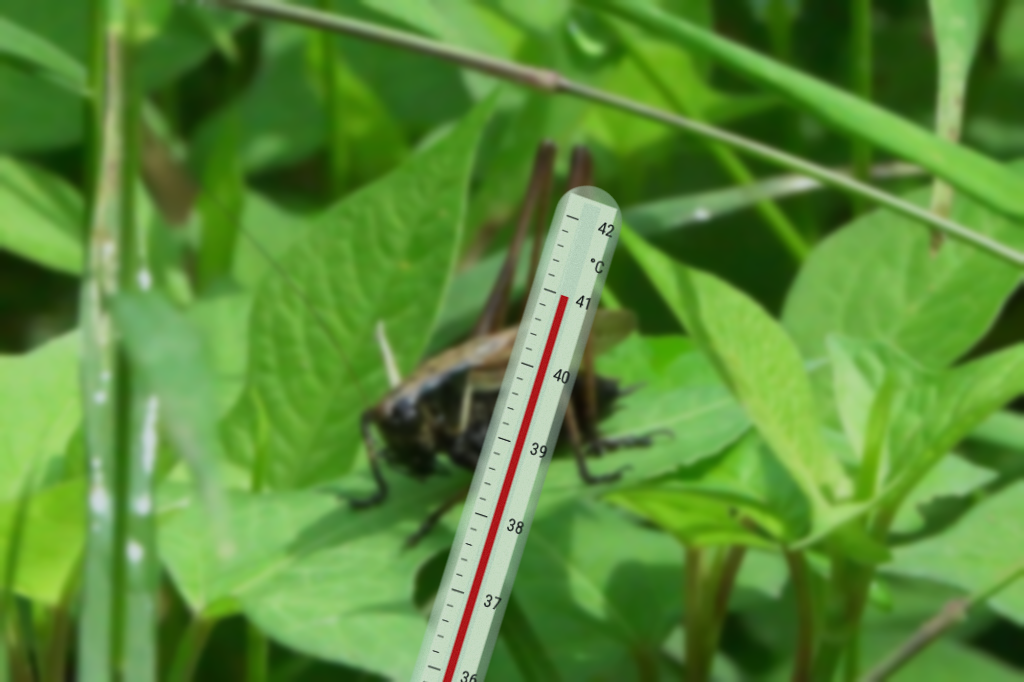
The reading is 41 °C
